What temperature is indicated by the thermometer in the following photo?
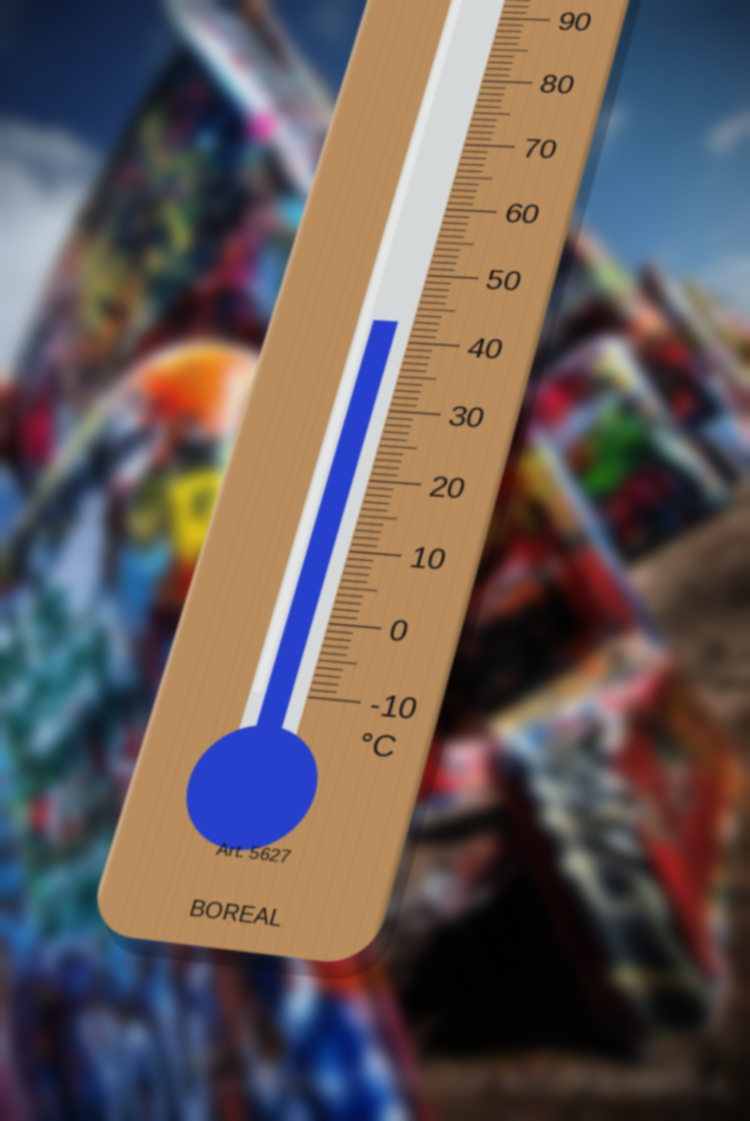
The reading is 43 °C
